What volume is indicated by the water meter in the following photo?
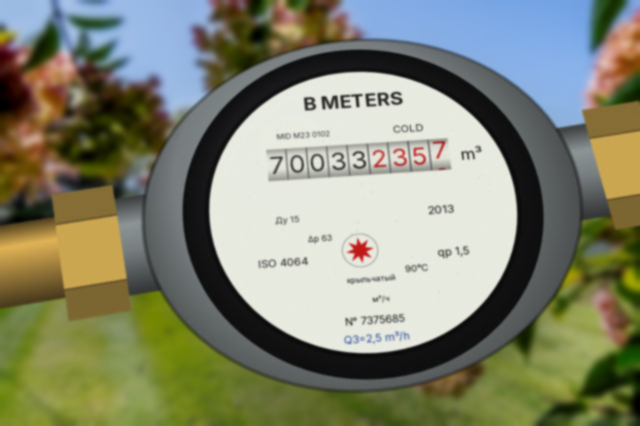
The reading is 70033.2357 m³
